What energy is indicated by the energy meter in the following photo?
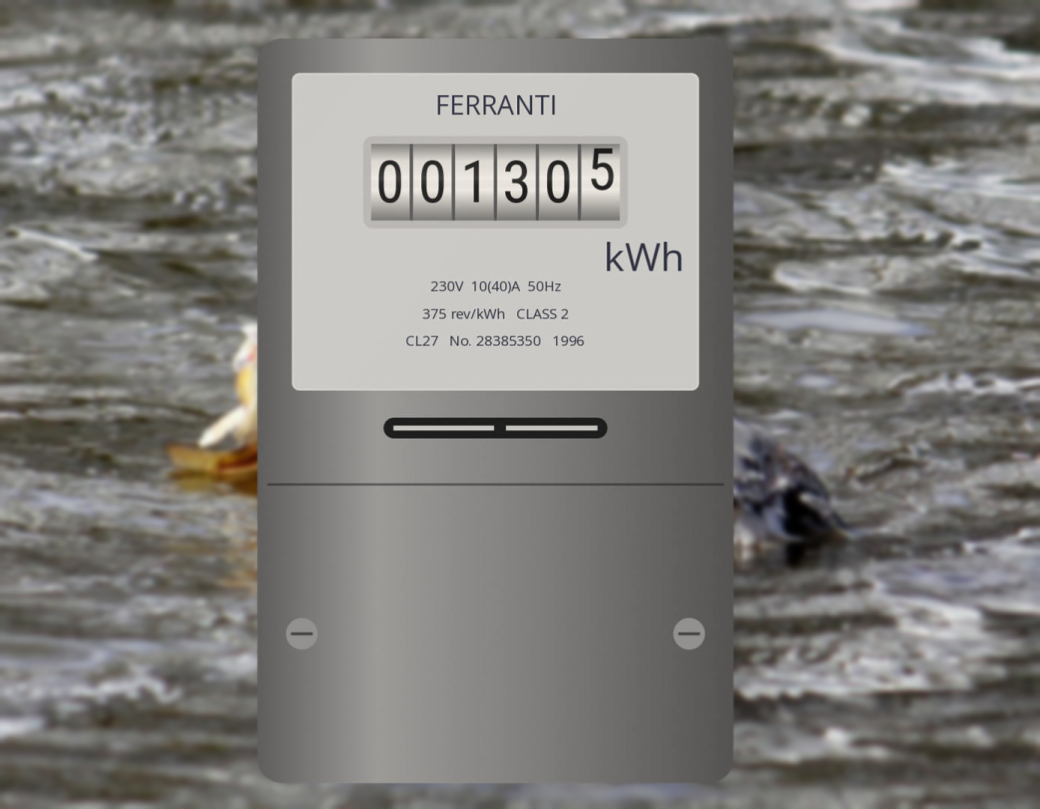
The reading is 1305 kWh
